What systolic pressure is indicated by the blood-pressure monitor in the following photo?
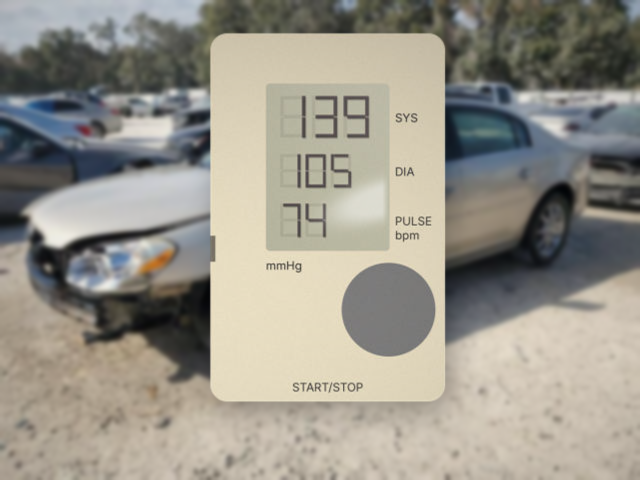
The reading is 139 mmHg
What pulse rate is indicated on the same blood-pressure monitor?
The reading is 74 bpm
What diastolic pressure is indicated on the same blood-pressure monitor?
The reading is 105 mmHg
